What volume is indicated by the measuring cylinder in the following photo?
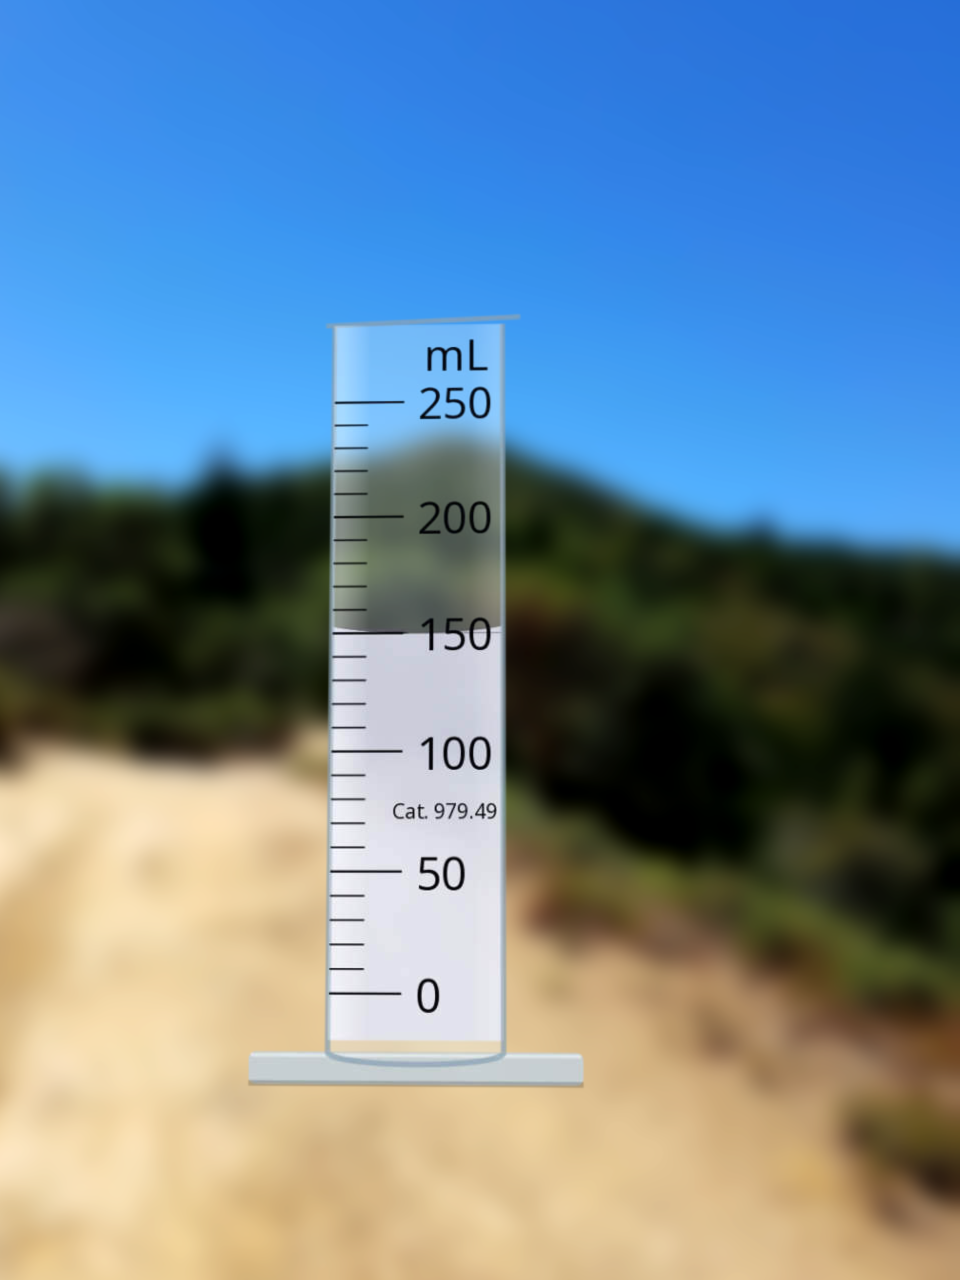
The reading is 150 mL
